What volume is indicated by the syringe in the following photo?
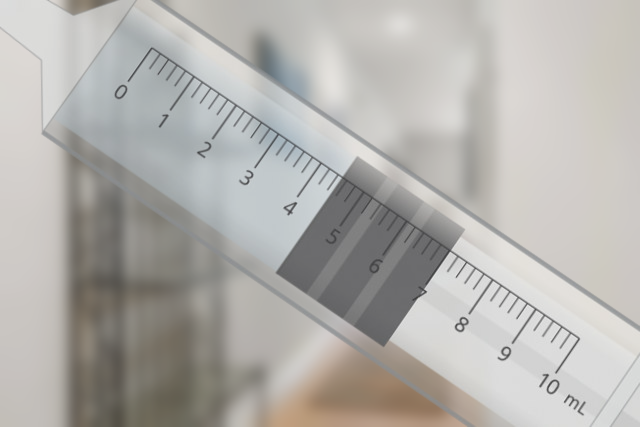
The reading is 4.5 mL
